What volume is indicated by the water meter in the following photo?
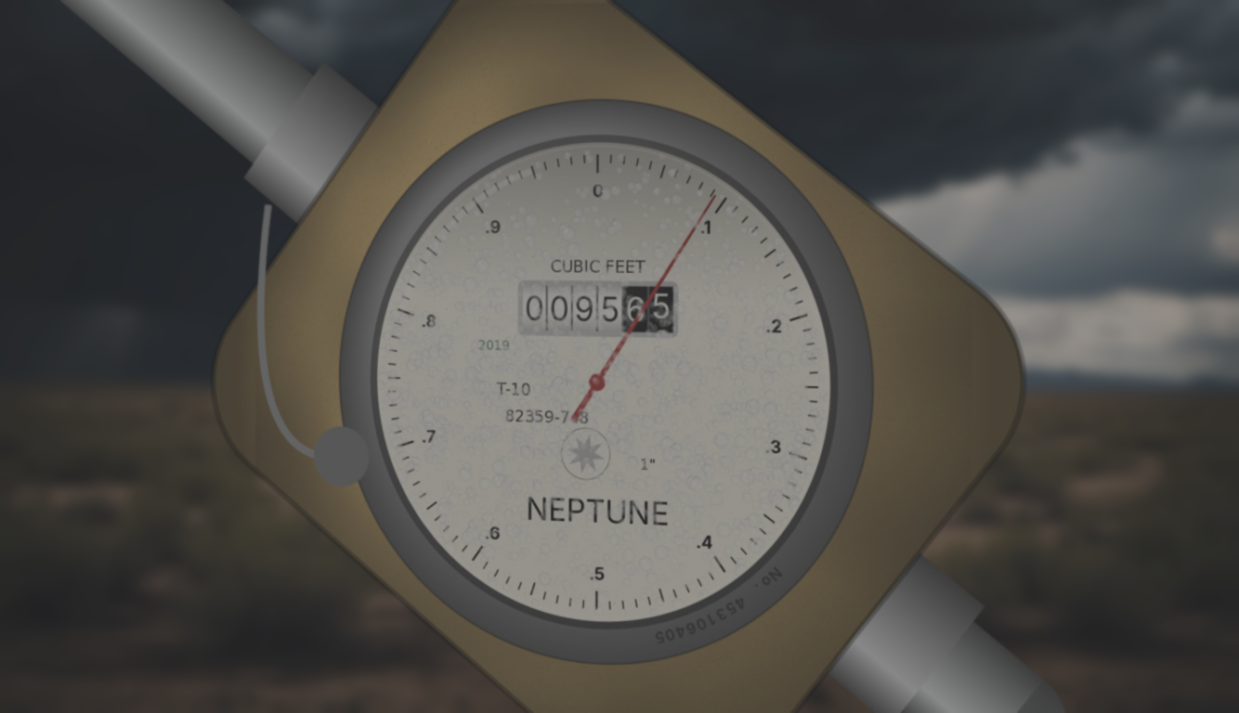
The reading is 9565.09 ft³
